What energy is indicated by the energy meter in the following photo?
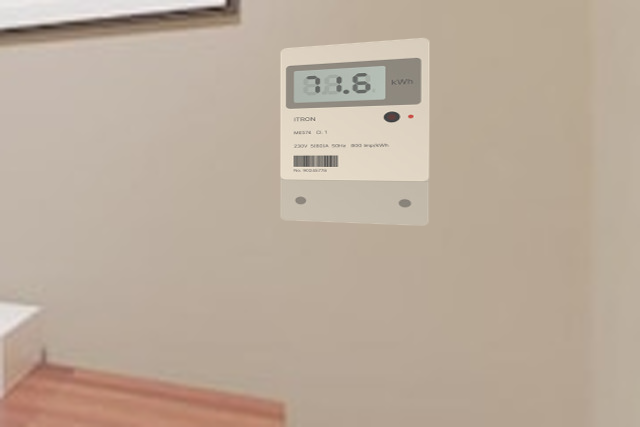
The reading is 71.6 kWh
